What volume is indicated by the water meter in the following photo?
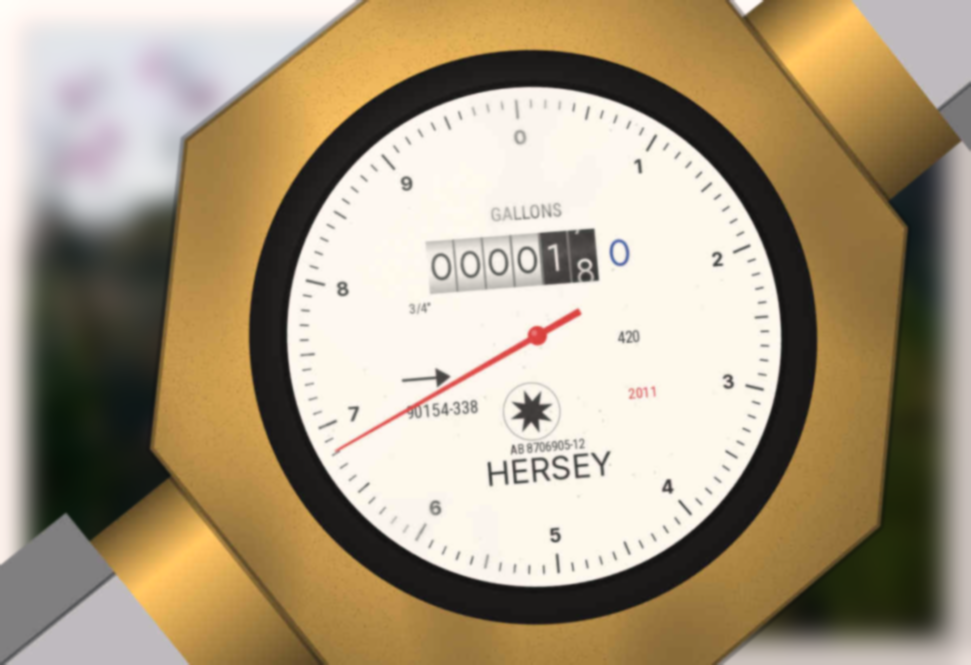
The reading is 176.8 gal
